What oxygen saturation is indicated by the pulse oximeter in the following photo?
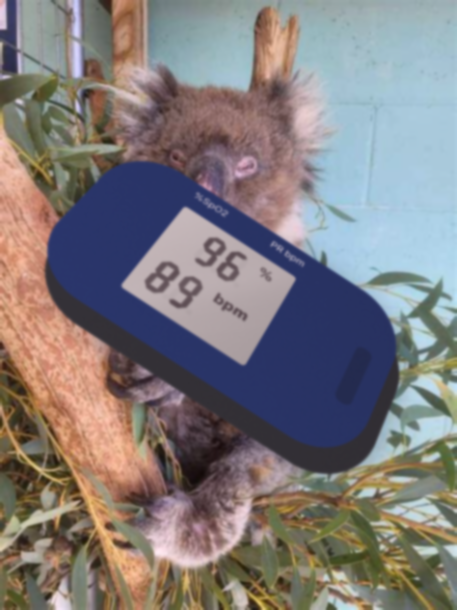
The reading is 96 %
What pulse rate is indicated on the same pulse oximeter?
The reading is 89 bpm
